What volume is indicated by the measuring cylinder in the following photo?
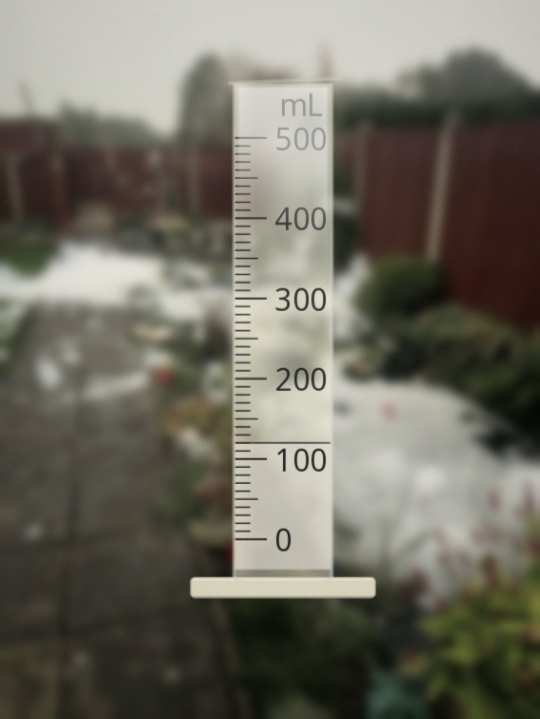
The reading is 120 mL
